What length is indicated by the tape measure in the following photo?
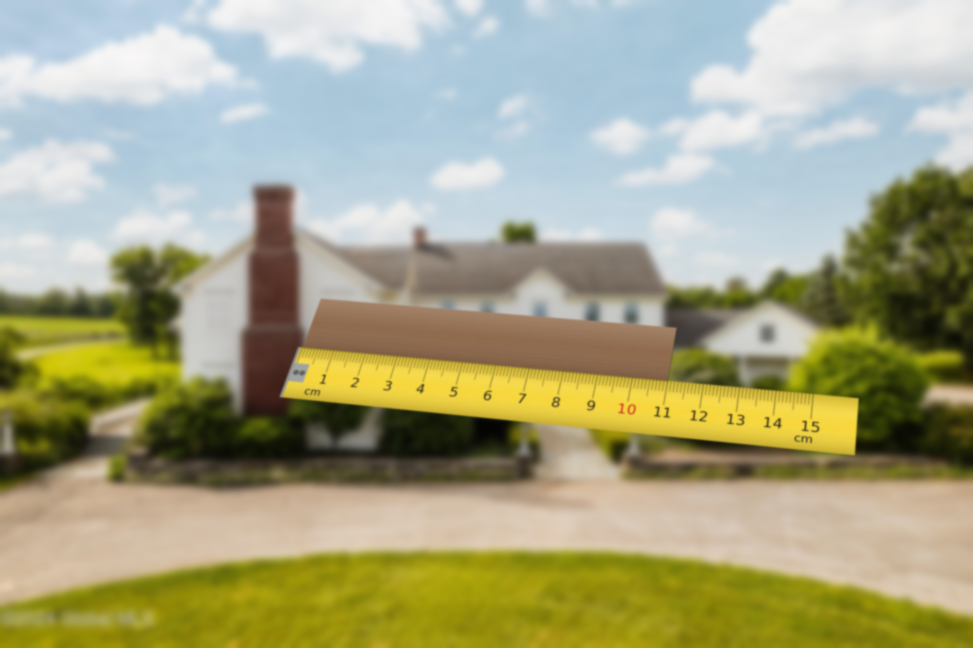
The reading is 11 cm
